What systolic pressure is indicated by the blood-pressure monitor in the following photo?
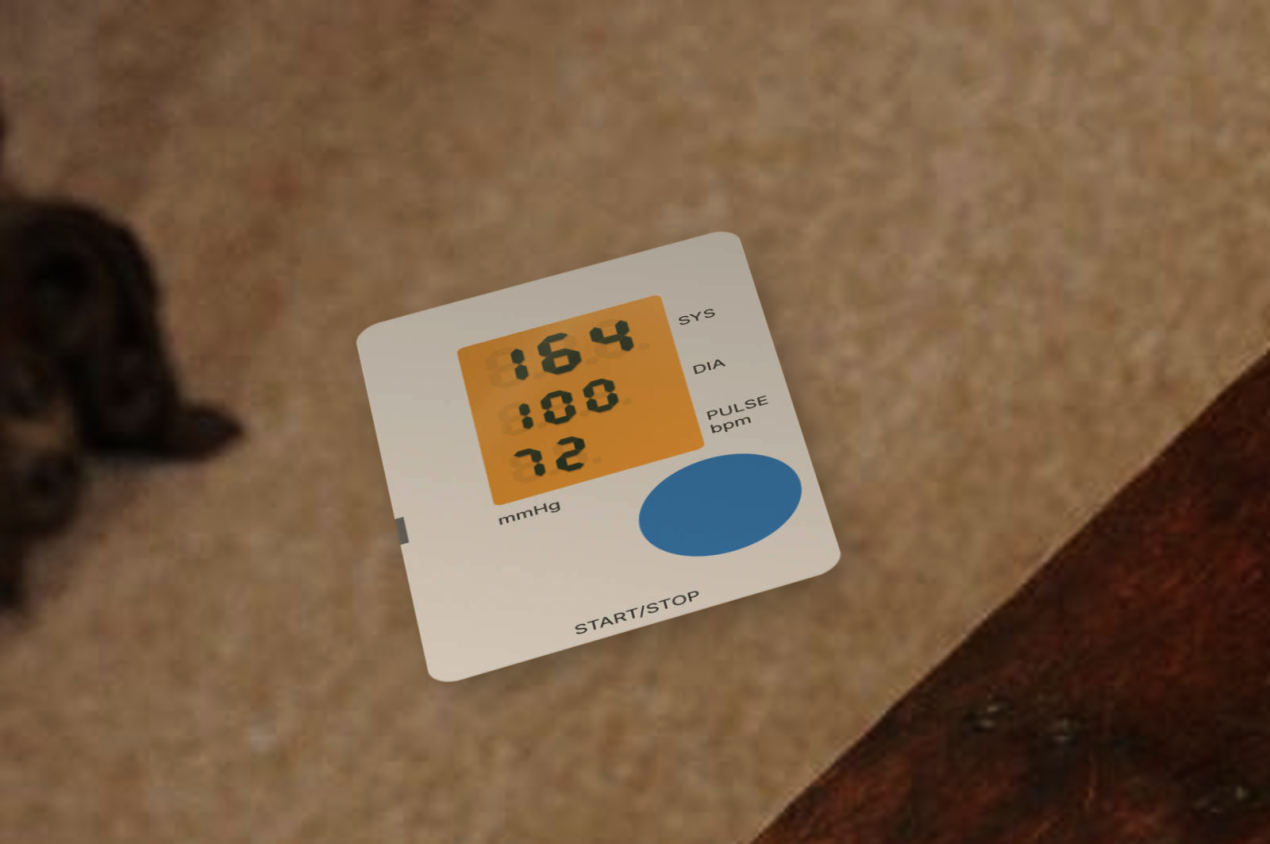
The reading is 164 mmHg
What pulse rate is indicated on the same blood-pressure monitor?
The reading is 72 bpm
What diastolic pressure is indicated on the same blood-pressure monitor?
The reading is 100 mmHg
